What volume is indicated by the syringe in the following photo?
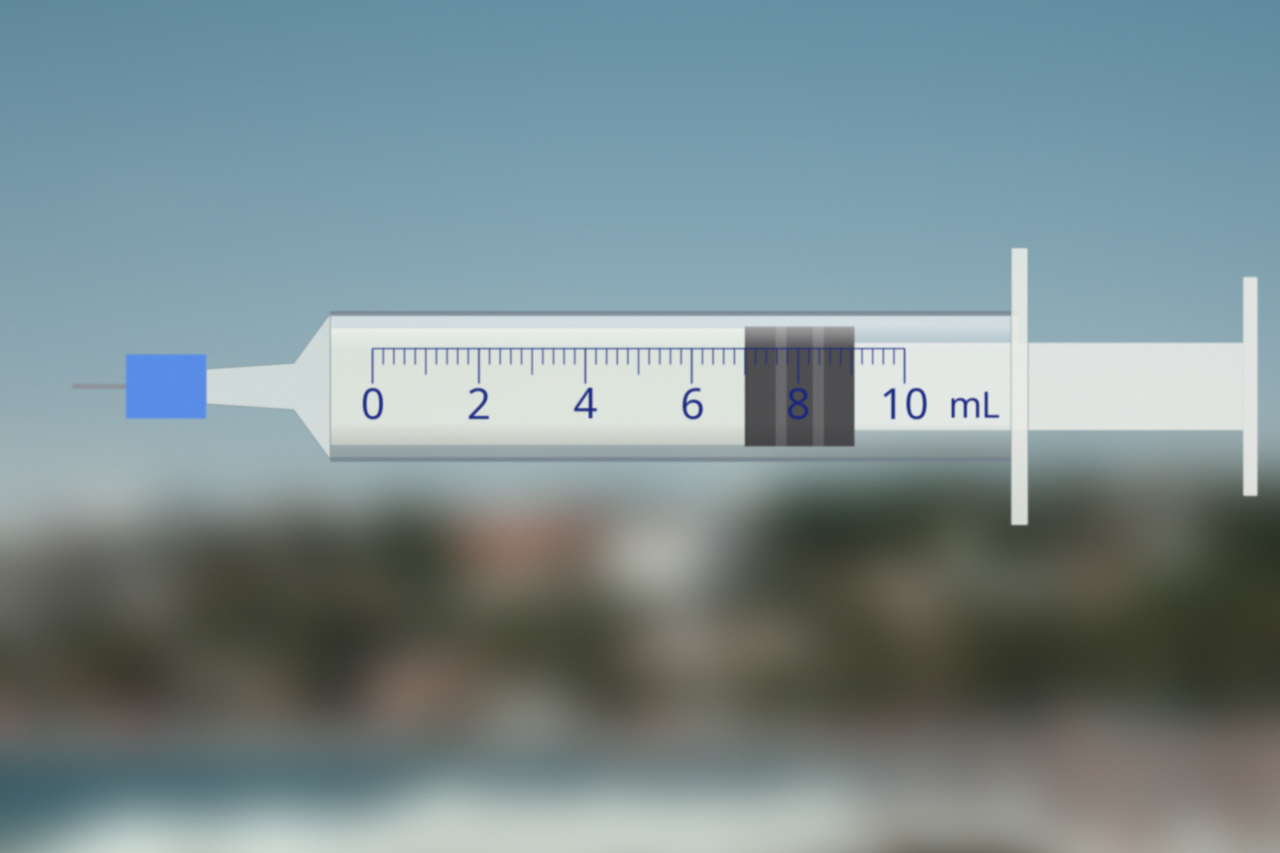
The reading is 7 mL
